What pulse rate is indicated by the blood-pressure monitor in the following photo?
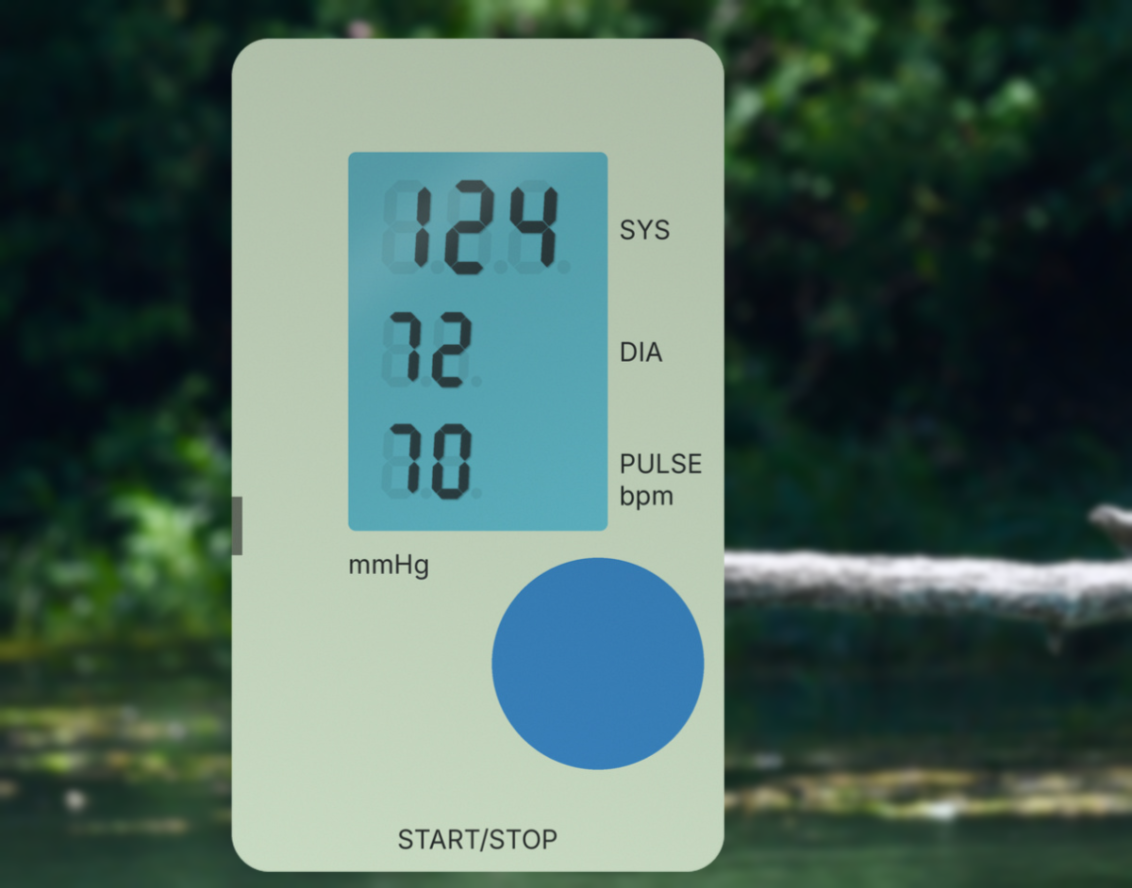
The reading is 70 bpm
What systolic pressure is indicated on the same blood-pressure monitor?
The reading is 124 mmHg
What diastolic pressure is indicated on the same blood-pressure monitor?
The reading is 72 mmHg
